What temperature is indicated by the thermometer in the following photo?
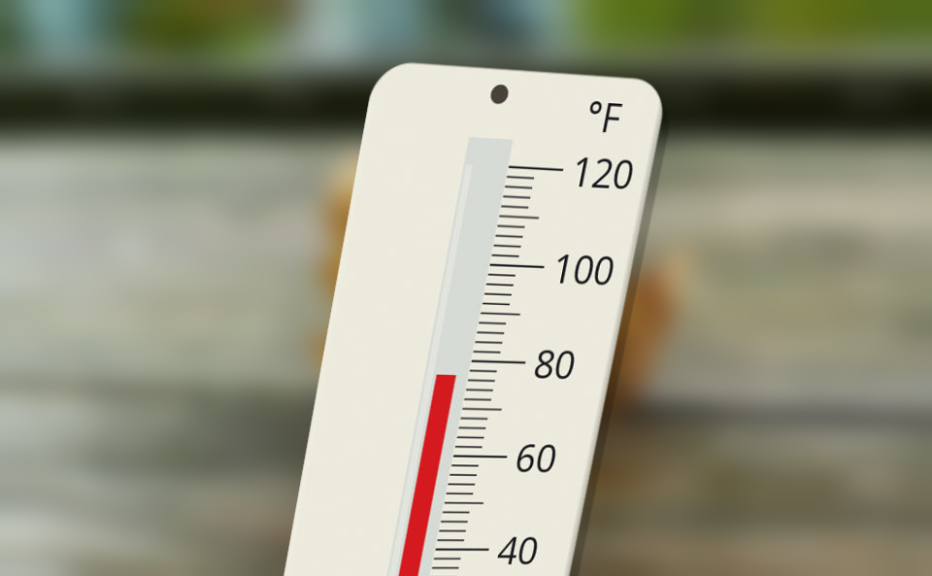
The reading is 77 °F
